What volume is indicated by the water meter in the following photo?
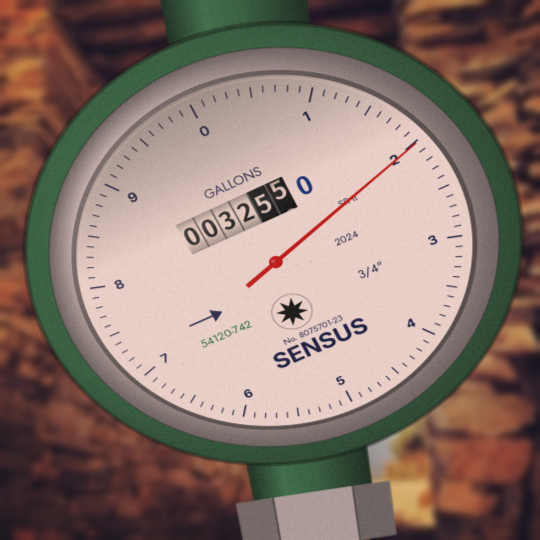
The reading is 32552.0 gal
